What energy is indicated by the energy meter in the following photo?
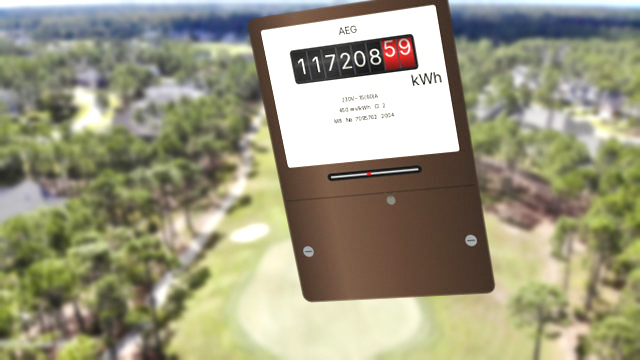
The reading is 117208.59 kWh
